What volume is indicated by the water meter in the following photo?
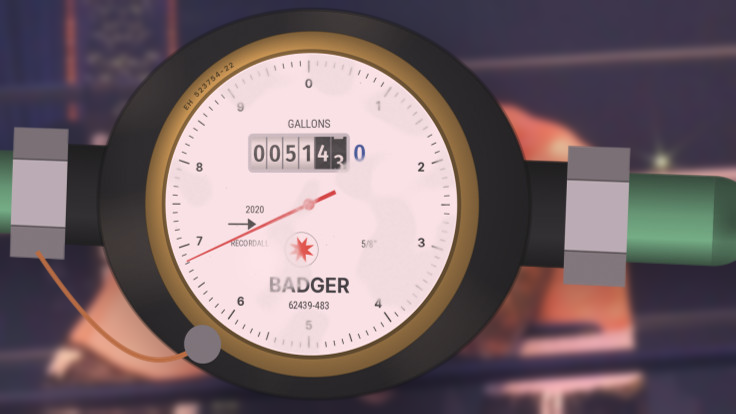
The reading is 51426.8 gal
